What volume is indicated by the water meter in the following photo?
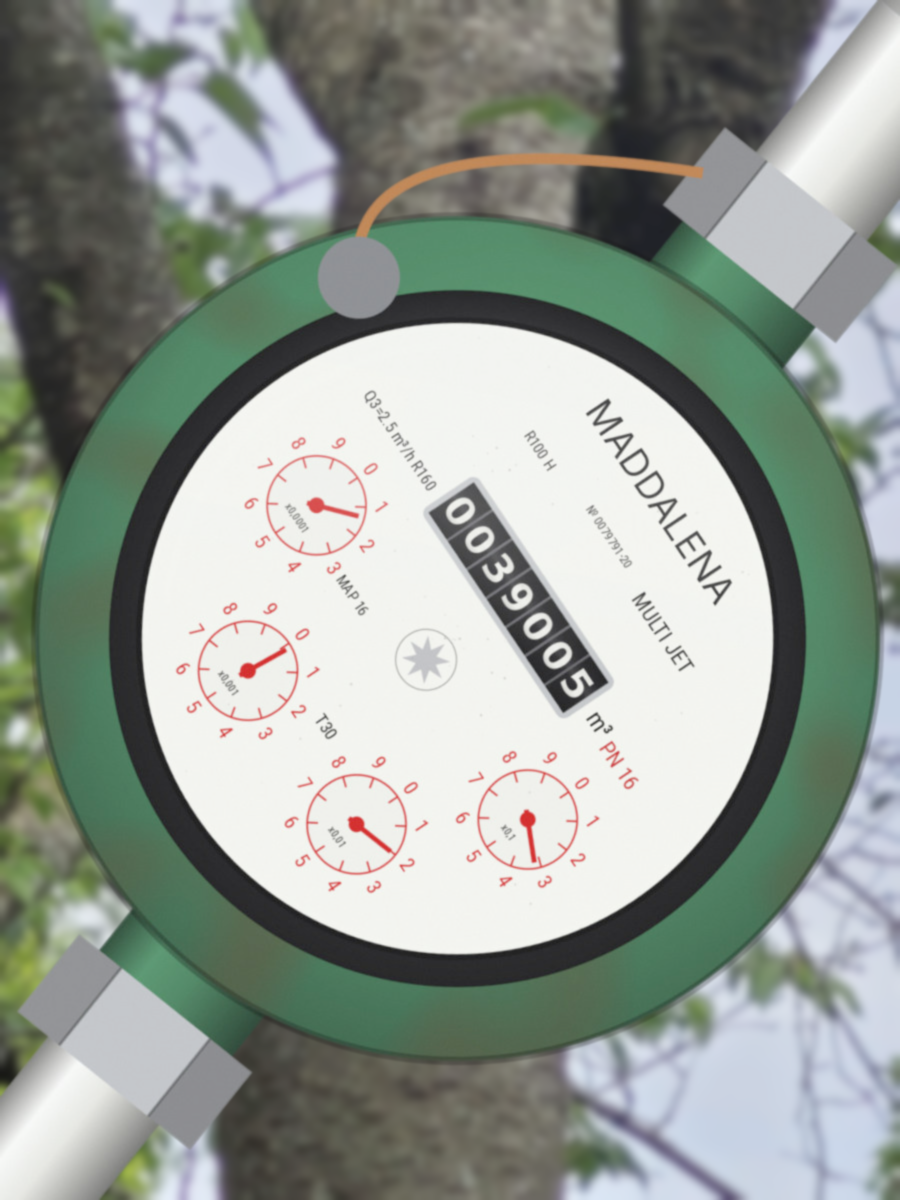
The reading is 39005.3201 m³
